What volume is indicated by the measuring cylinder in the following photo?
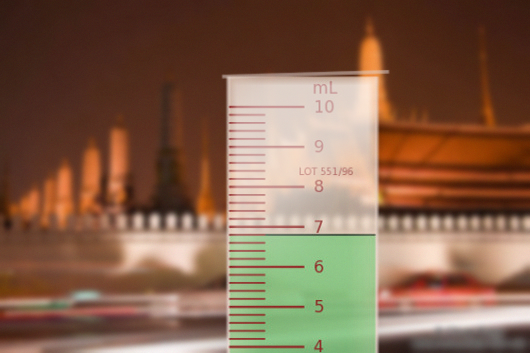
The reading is 6.8 mL
